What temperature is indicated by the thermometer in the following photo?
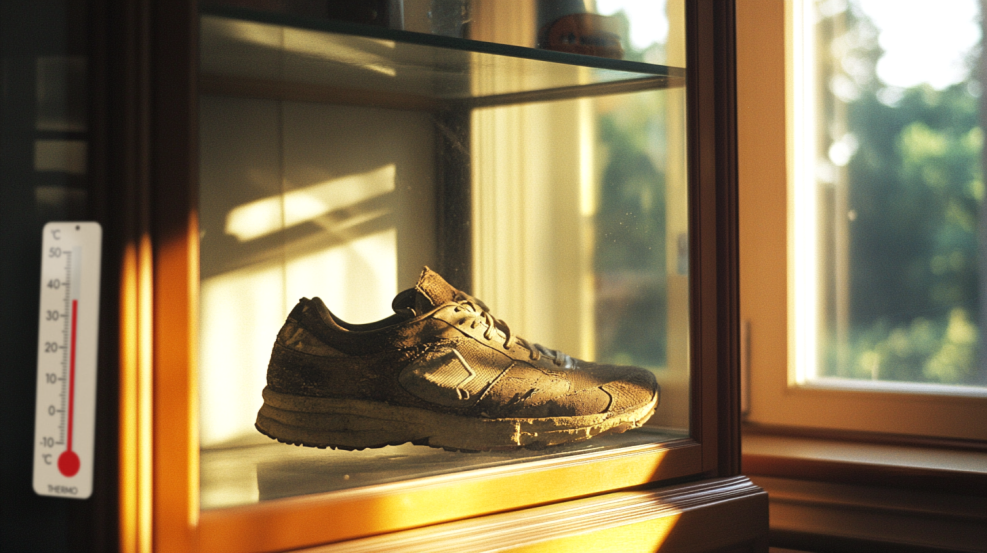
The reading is 35 °C
